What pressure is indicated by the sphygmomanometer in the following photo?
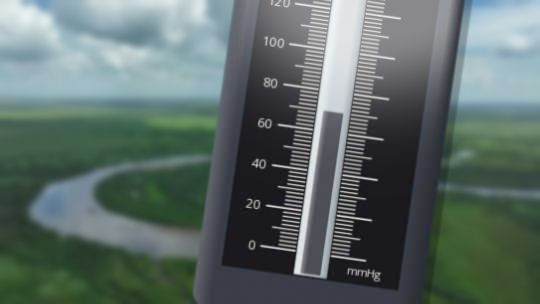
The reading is 70 mmHg
